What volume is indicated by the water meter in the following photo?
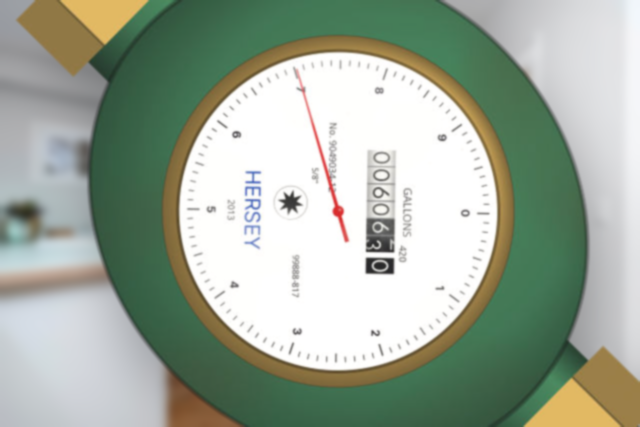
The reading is 60627.0 gal
